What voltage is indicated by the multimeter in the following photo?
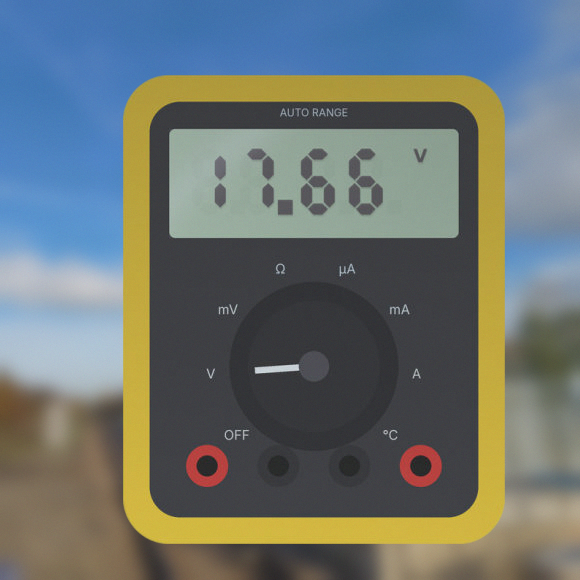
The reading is 17.66 V
